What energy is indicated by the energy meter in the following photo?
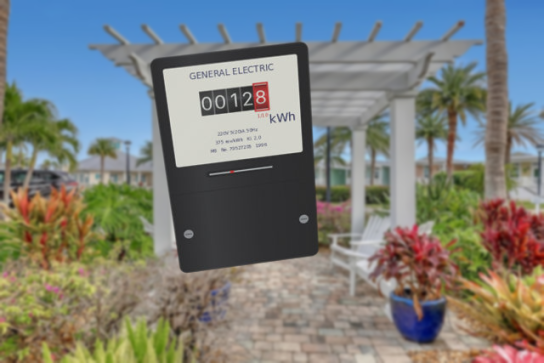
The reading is 12.8 kWh
